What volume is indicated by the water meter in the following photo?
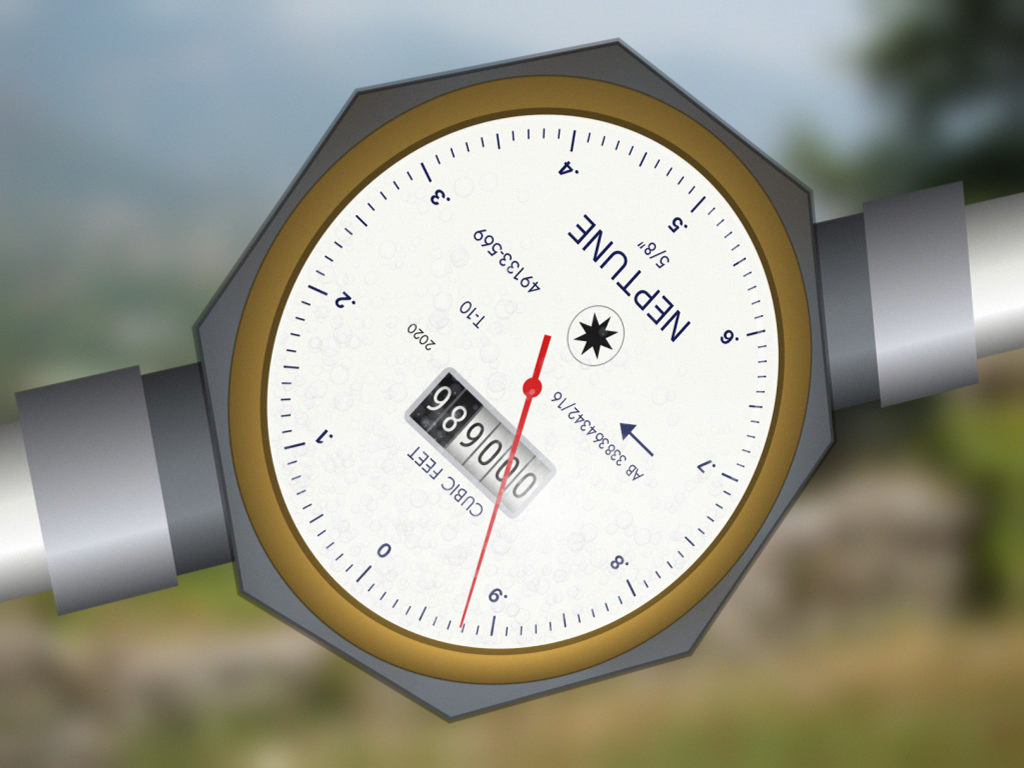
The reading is 685.92 ft³
